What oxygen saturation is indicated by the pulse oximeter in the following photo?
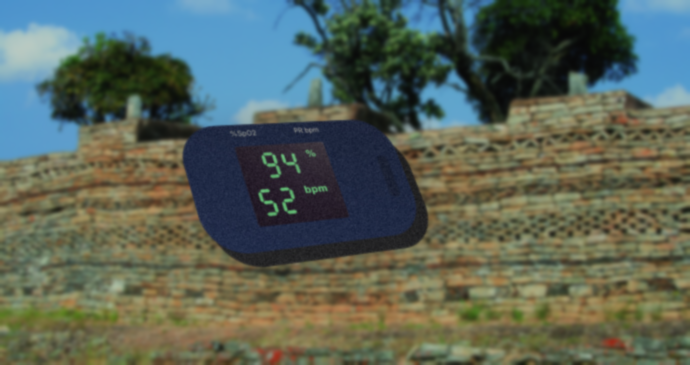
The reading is 94 %
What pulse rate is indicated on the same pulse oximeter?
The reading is 52 bpm
